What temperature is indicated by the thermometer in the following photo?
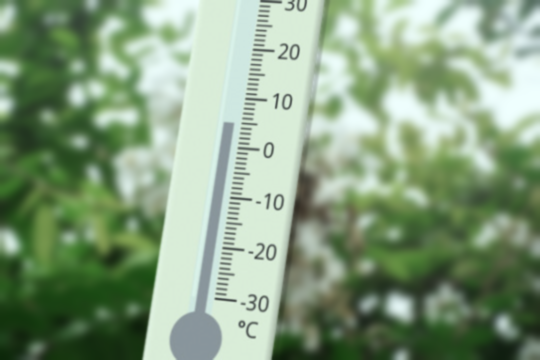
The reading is 5 °C
